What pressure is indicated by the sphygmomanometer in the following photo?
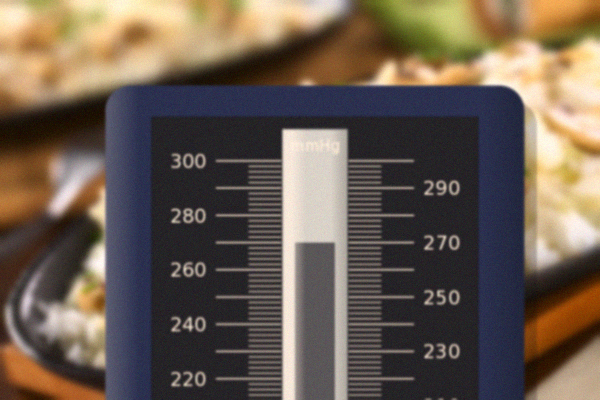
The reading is 270 mmHg
